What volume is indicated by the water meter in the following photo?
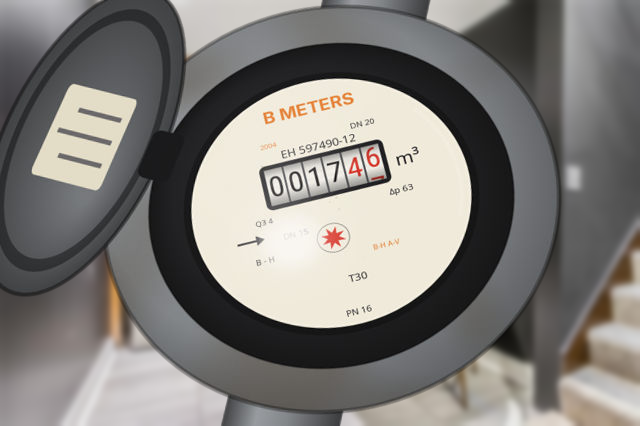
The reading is 17.46 m³
